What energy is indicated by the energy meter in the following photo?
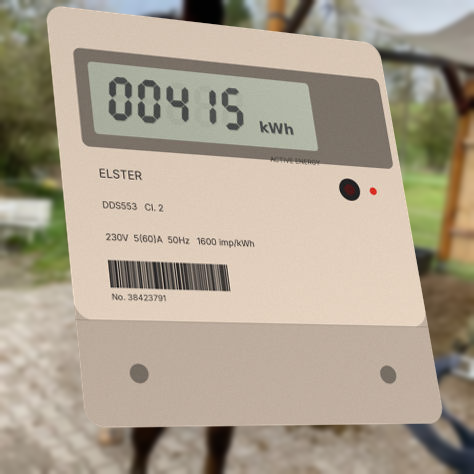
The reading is 415 kWh
